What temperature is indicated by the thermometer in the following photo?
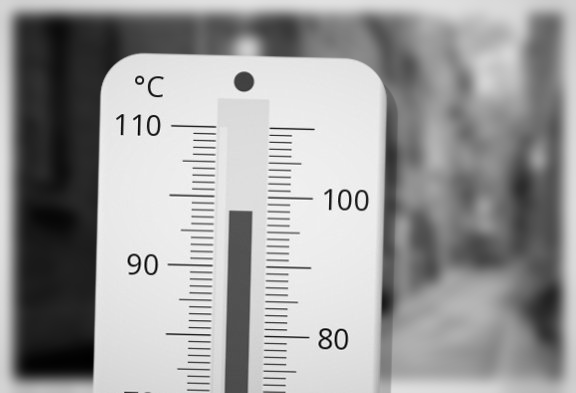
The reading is 98 °C
